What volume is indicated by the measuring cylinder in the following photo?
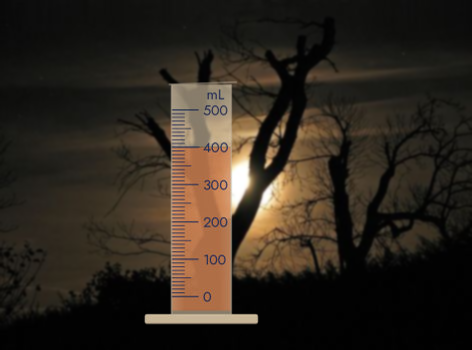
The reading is 400 mL
